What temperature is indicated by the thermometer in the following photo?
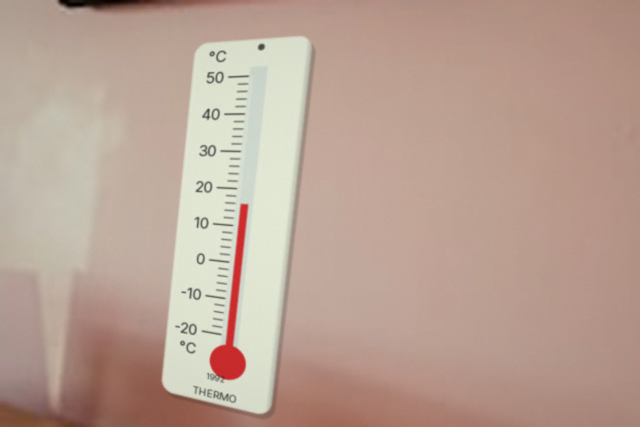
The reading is 16 °C
